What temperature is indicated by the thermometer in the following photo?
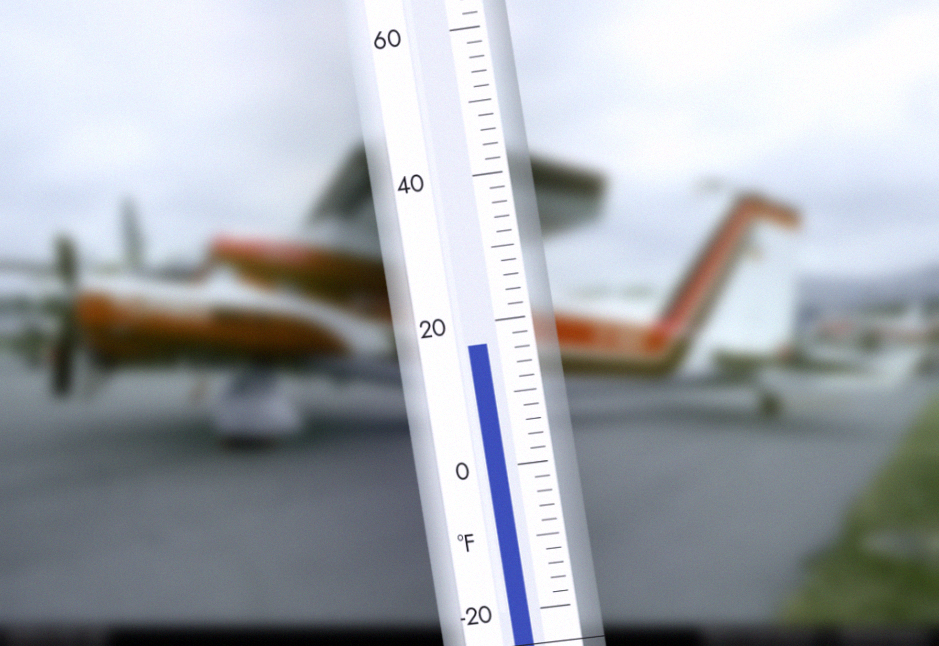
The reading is 17 °F
